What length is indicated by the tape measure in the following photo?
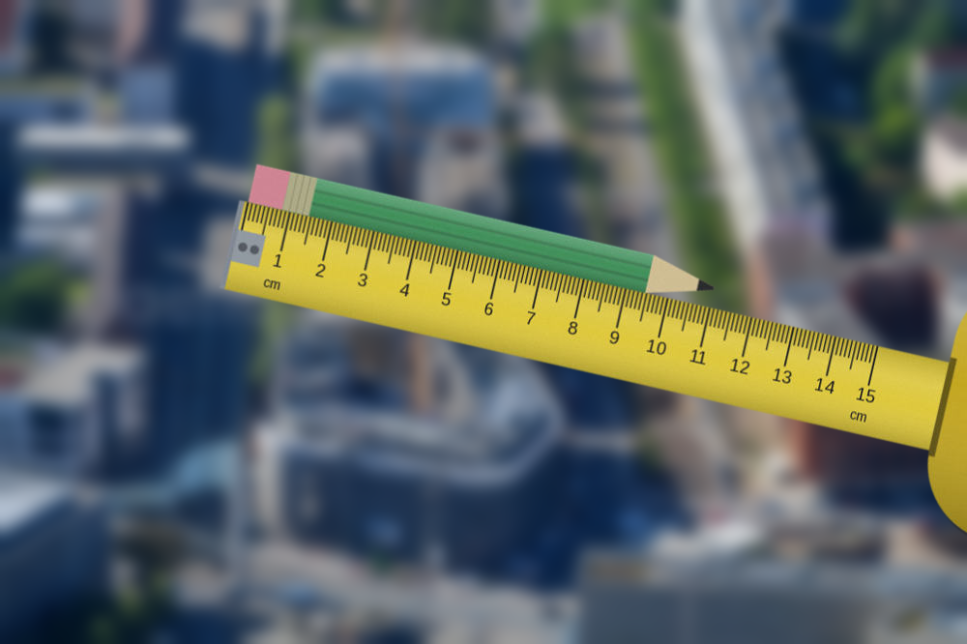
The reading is 11 cm
